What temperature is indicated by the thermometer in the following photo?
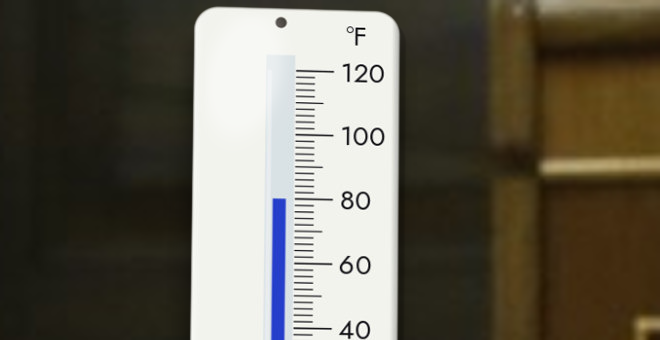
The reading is 80 °F
